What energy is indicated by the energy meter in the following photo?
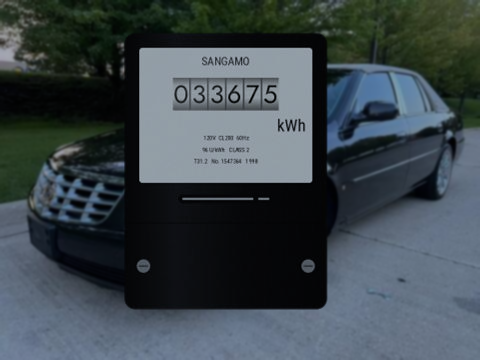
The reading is 33675 kWh
